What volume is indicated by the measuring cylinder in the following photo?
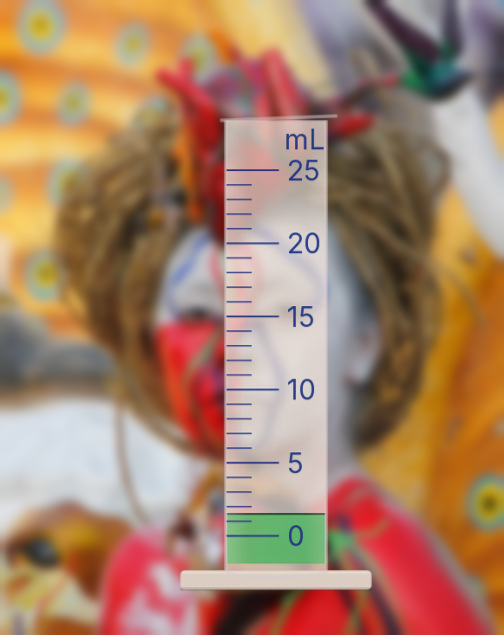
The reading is 1.5 mL
